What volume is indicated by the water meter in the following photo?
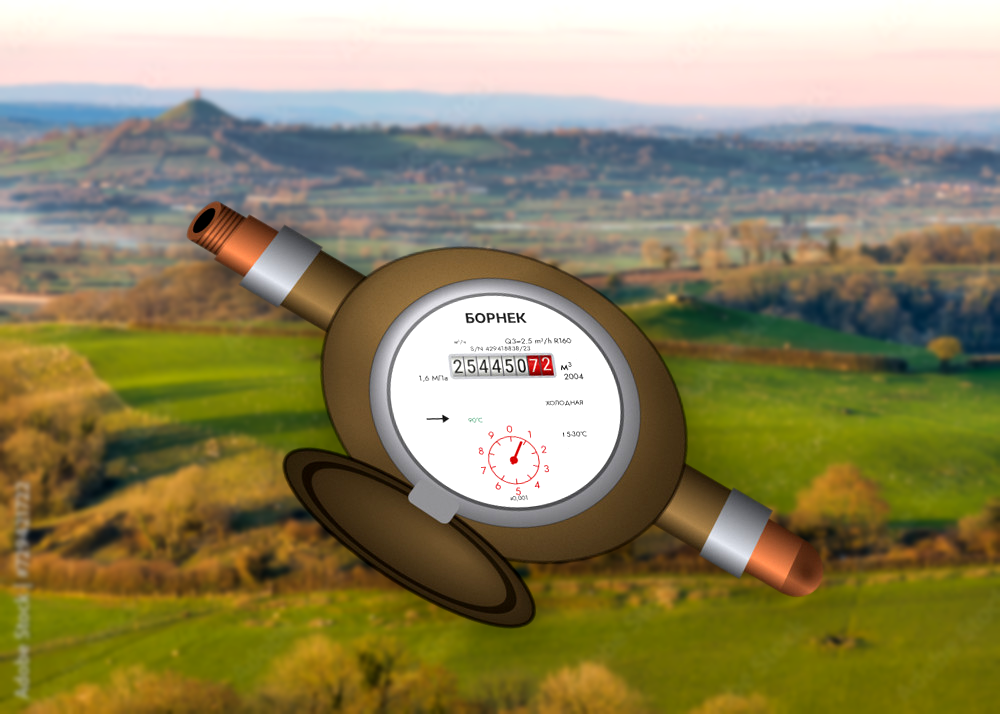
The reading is 254450.720 m³
